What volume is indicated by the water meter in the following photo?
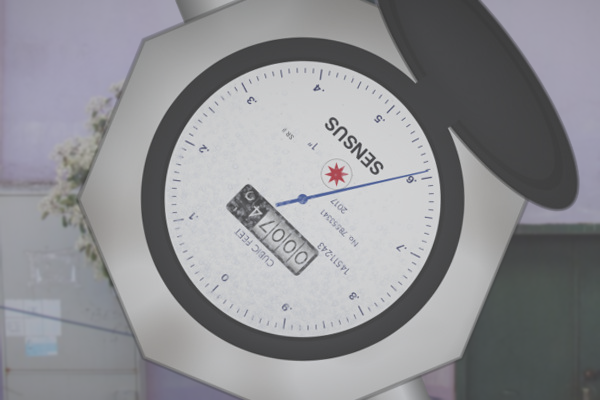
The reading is 741.59 ft³
